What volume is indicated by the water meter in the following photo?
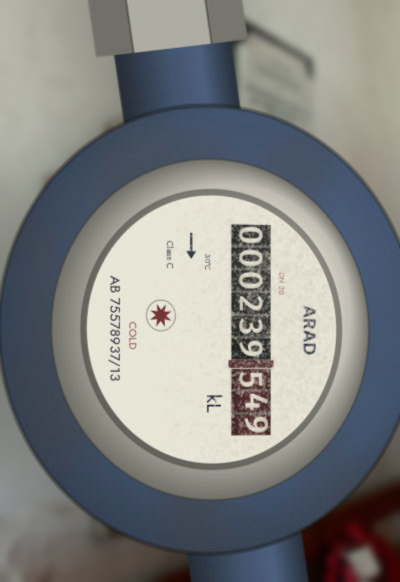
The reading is 239.549 kL
